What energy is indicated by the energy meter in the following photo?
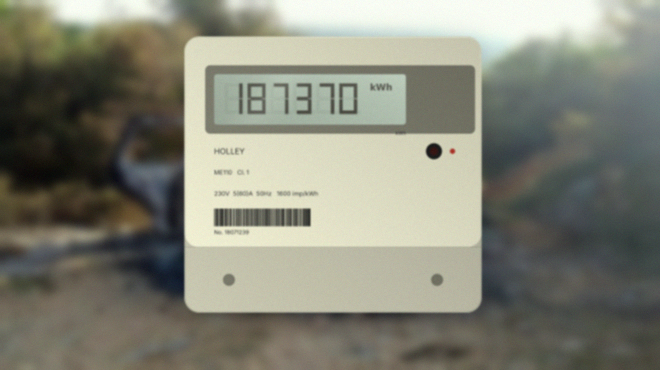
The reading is 187370 kWh
